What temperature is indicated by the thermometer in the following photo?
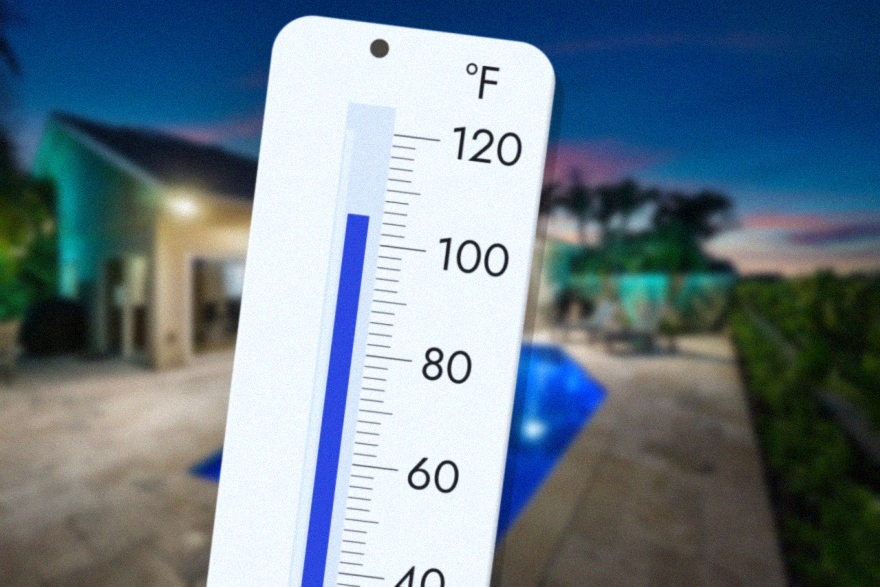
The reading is 105 °F
